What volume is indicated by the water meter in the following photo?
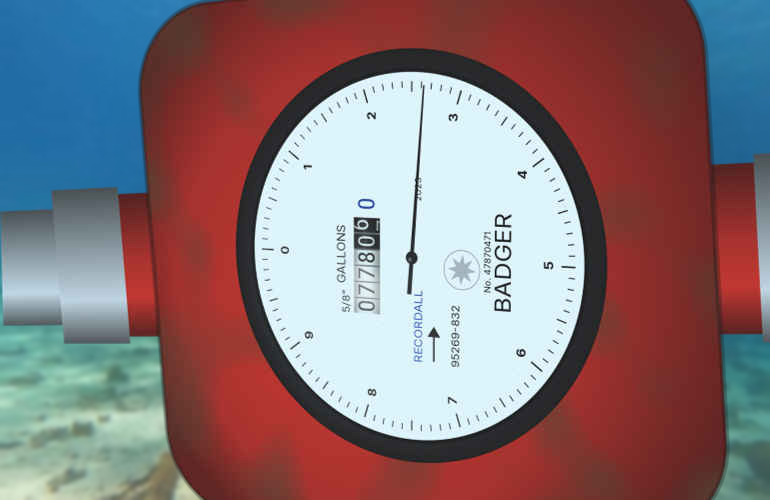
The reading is 778062.6 gal
